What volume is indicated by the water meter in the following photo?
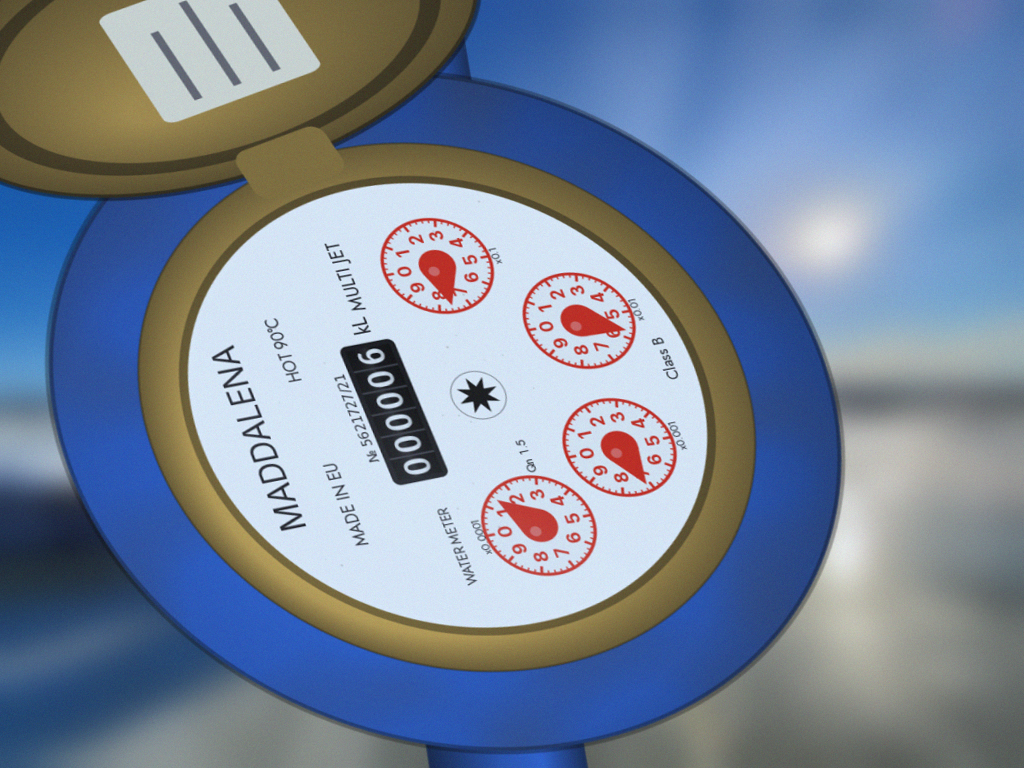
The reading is 6.7571 kL
